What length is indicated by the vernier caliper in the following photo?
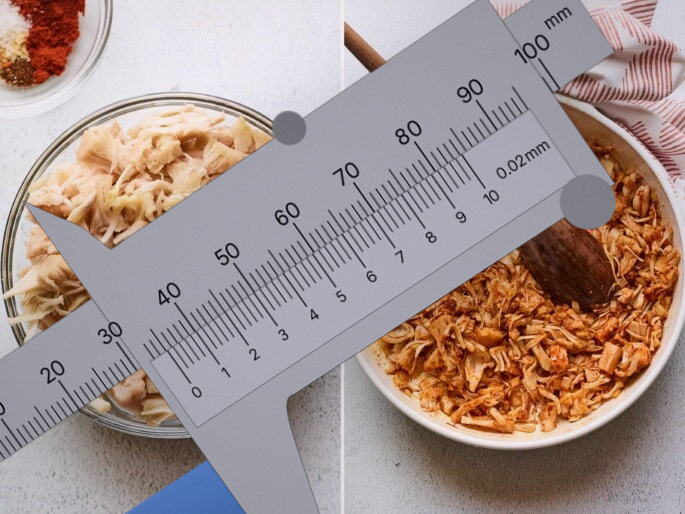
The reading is 35.2 mm
